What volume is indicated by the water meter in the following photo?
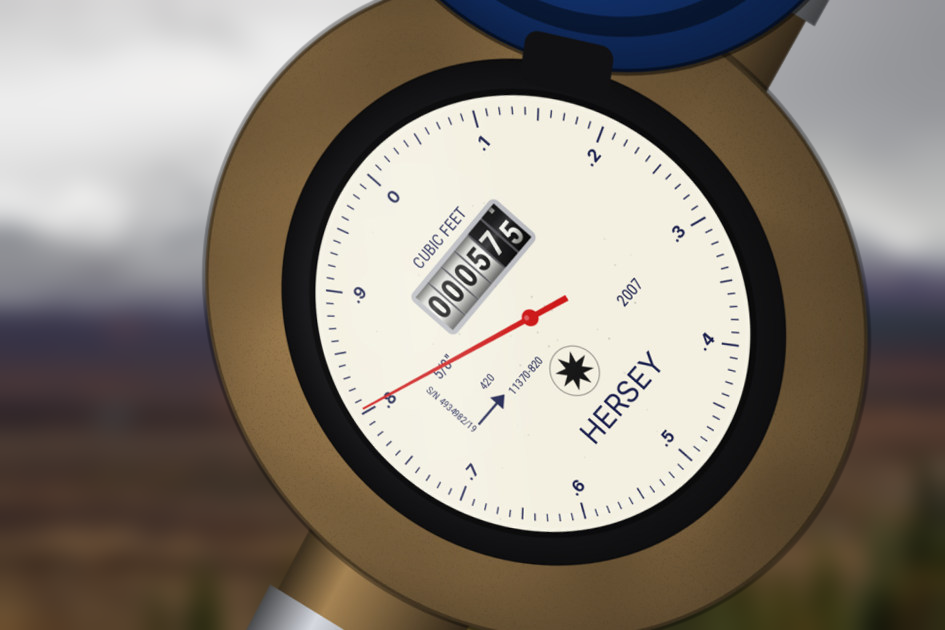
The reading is 574.80 ft³
